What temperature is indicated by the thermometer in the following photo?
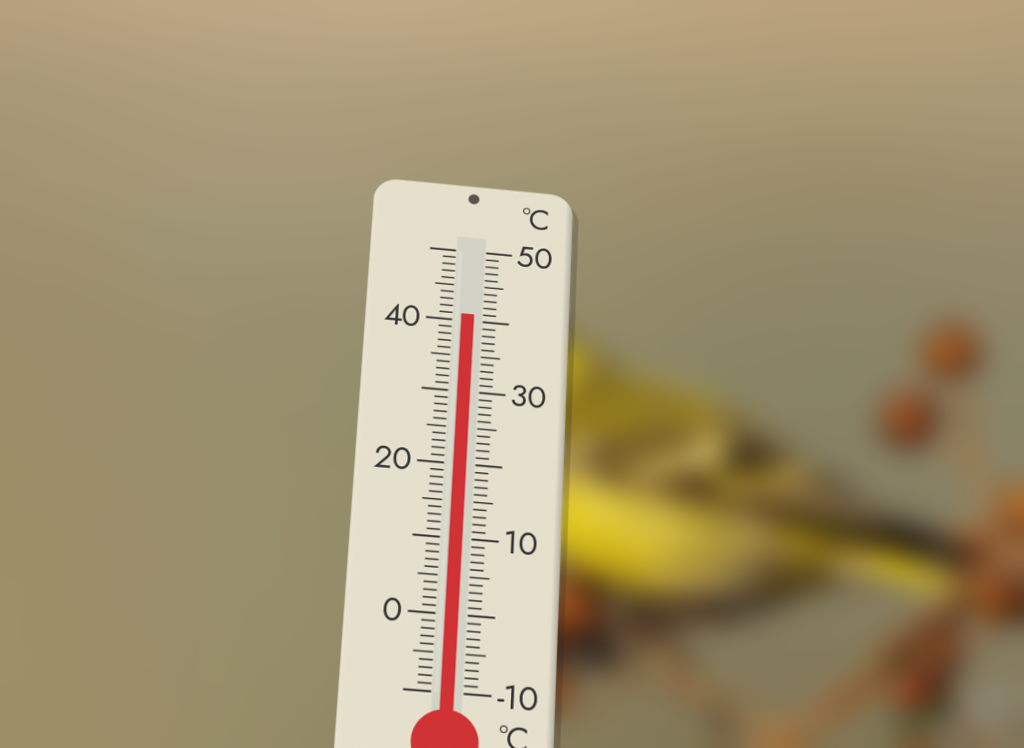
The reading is 41 °C
